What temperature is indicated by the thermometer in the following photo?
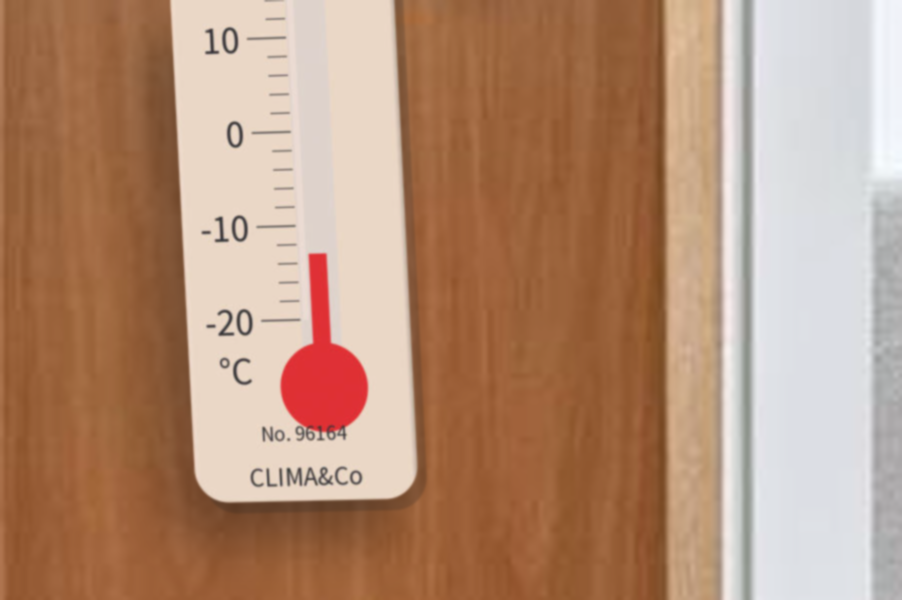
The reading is -13 °C
